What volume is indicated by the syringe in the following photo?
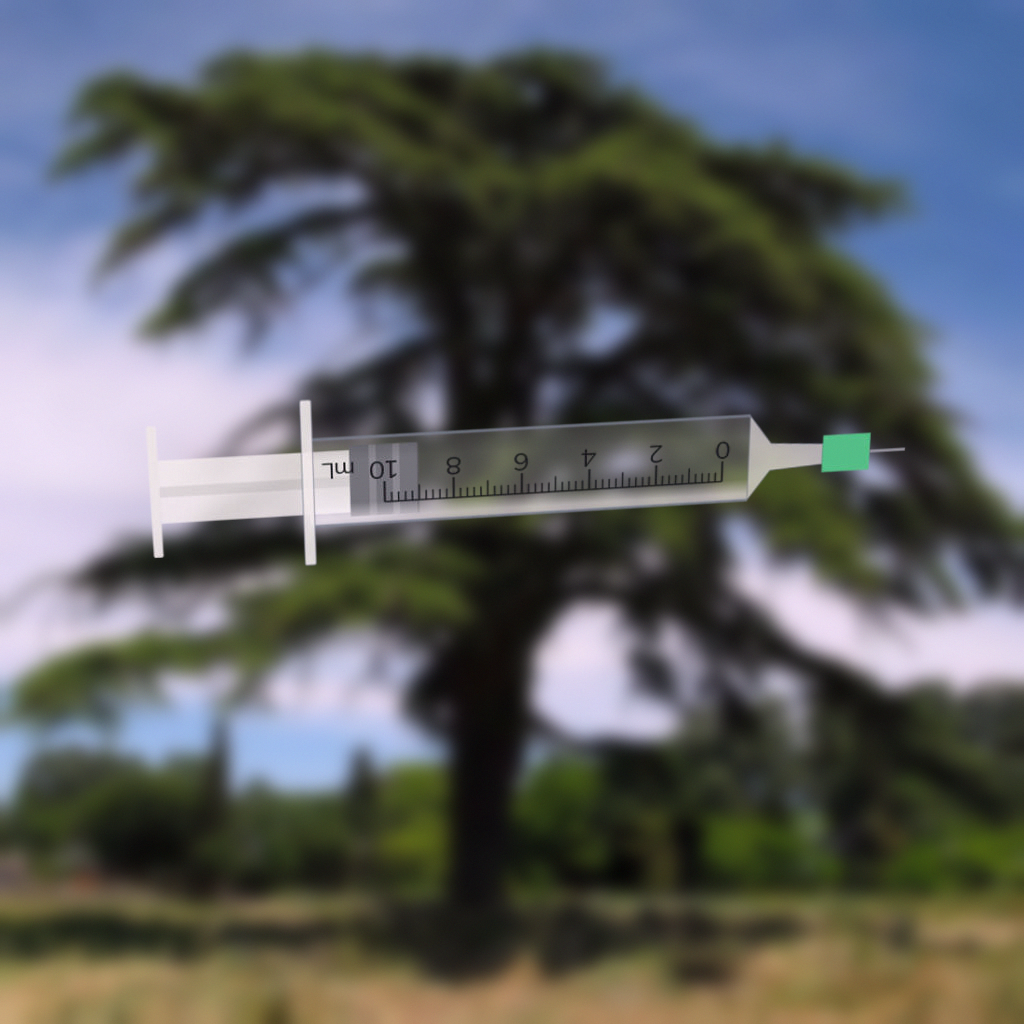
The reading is 9 mL
